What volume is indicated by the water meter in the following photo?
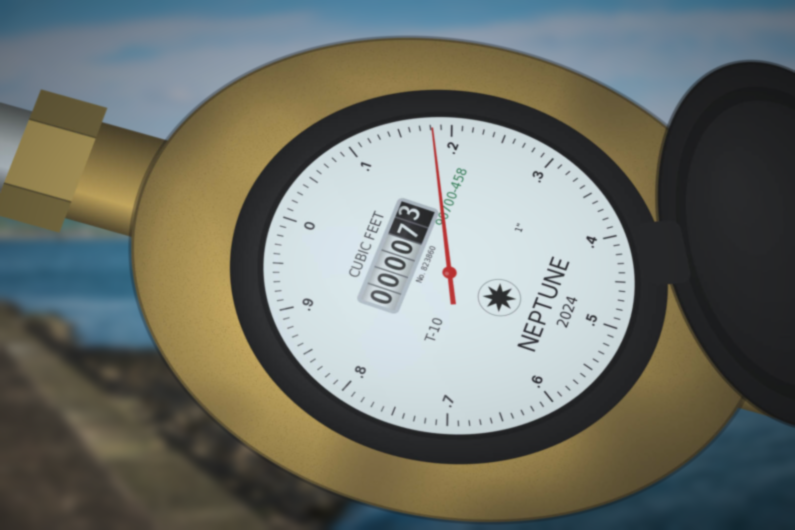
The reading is 73.18 ft³
